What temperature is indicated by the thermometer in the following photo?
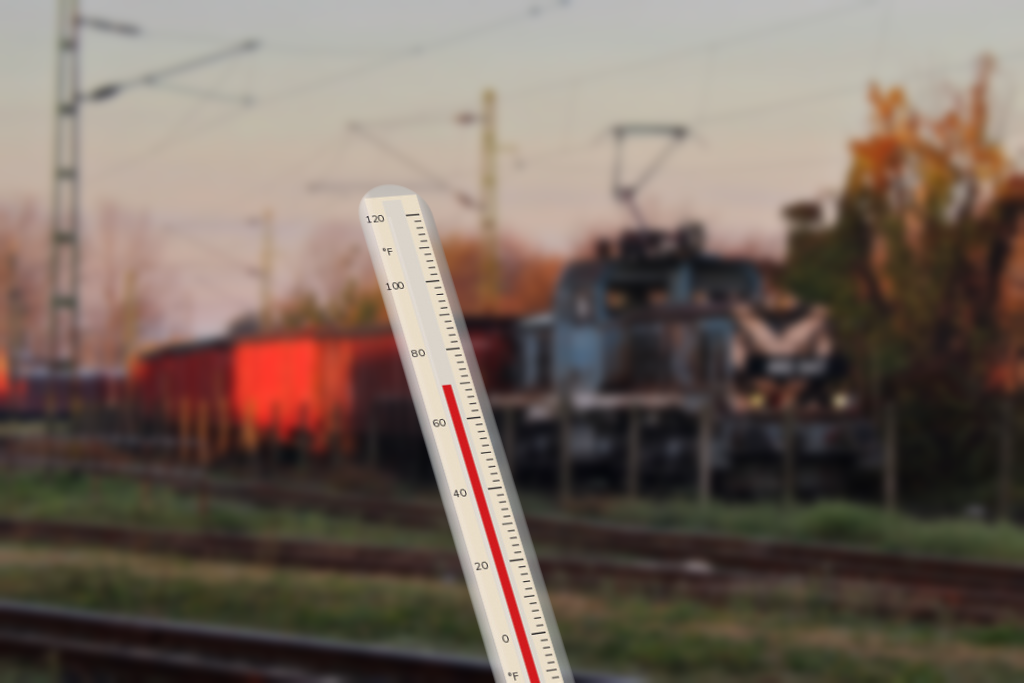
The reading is 70 °F
